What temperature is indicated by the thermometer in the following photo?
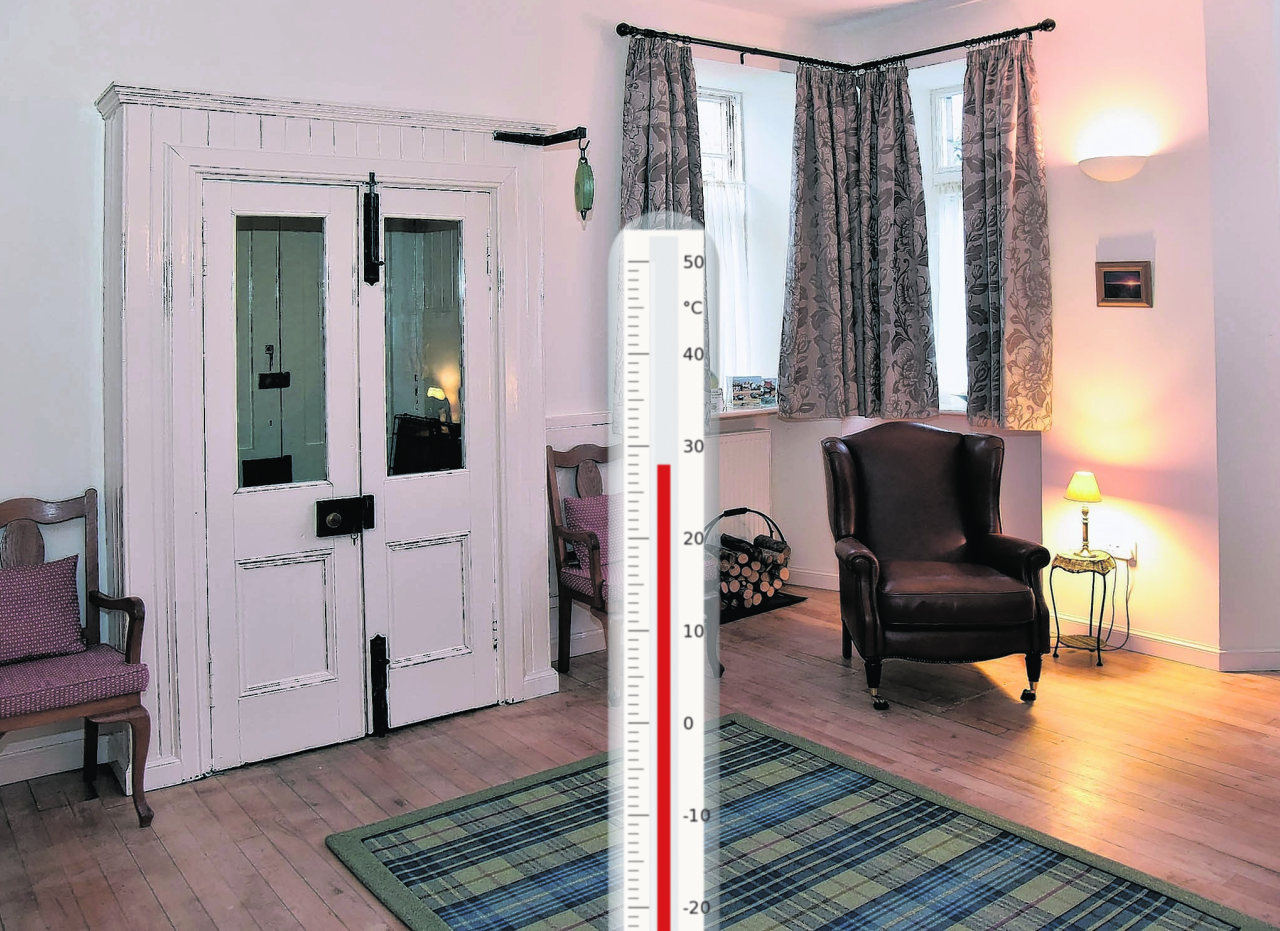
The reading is 28 °C
